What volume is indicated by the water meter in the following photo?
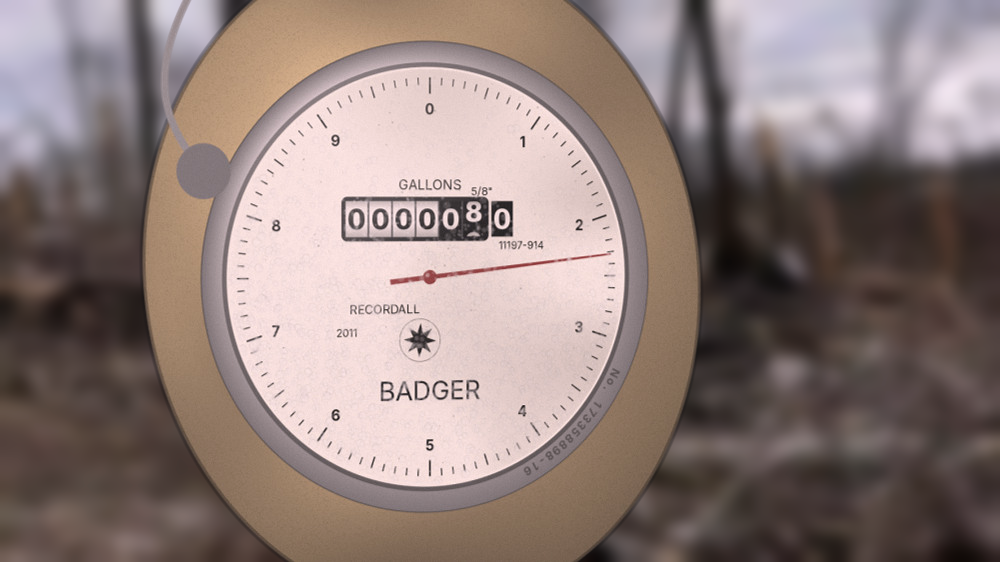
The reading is 82.3 gal
